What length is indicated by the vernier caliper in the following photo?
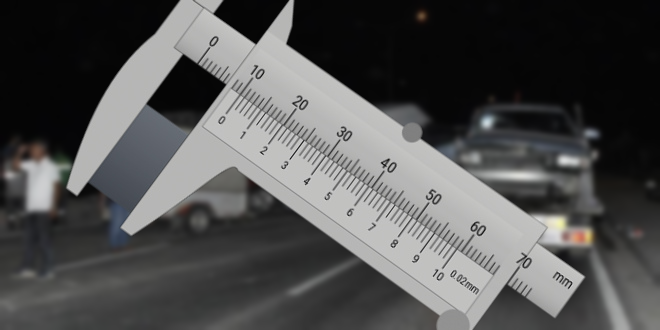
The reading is 10.0 mm
